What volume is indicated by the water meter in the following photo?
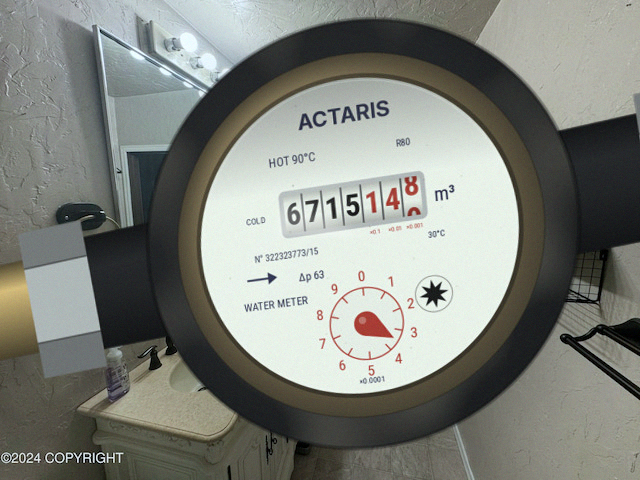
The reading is 6715.1483 m³
